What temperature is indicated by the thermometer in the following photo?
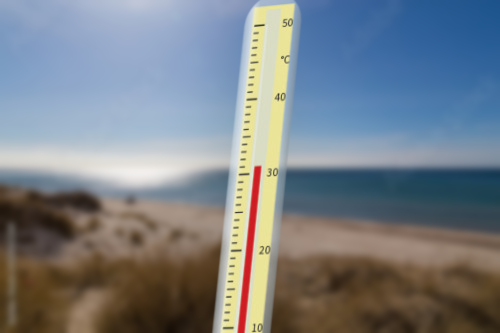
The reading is 31 °C
